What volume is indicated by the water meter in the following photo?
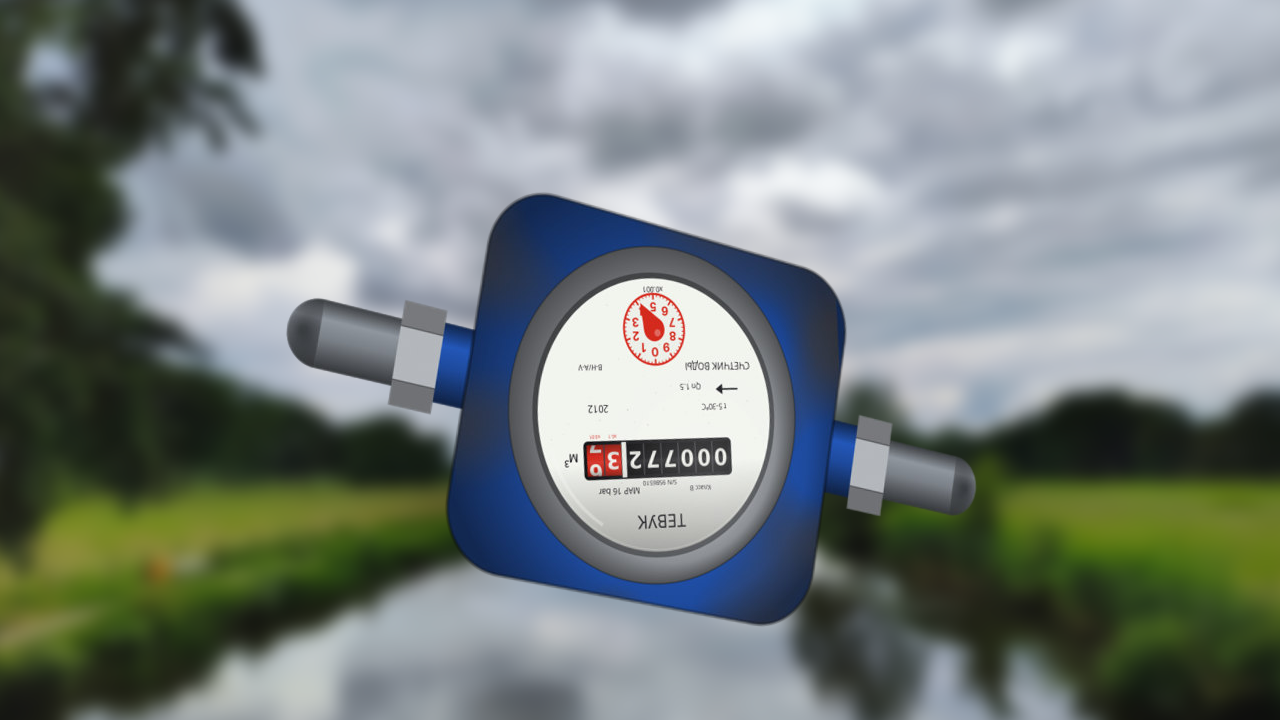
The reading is 772.364 m³
